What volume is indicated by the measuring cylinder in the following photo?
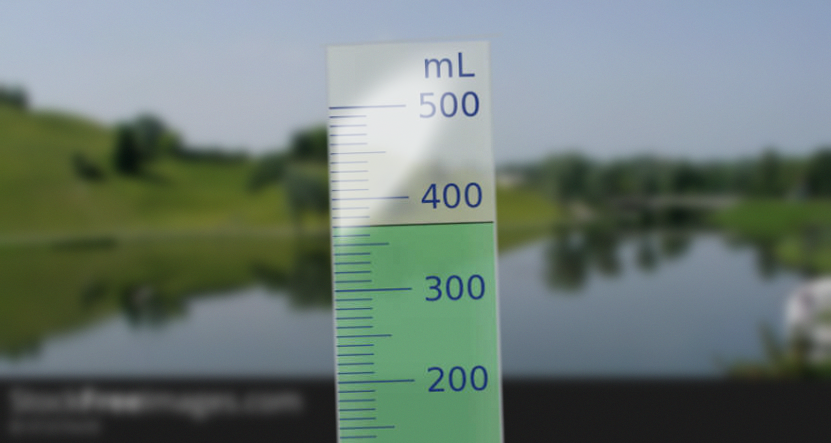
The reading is 370 mL
